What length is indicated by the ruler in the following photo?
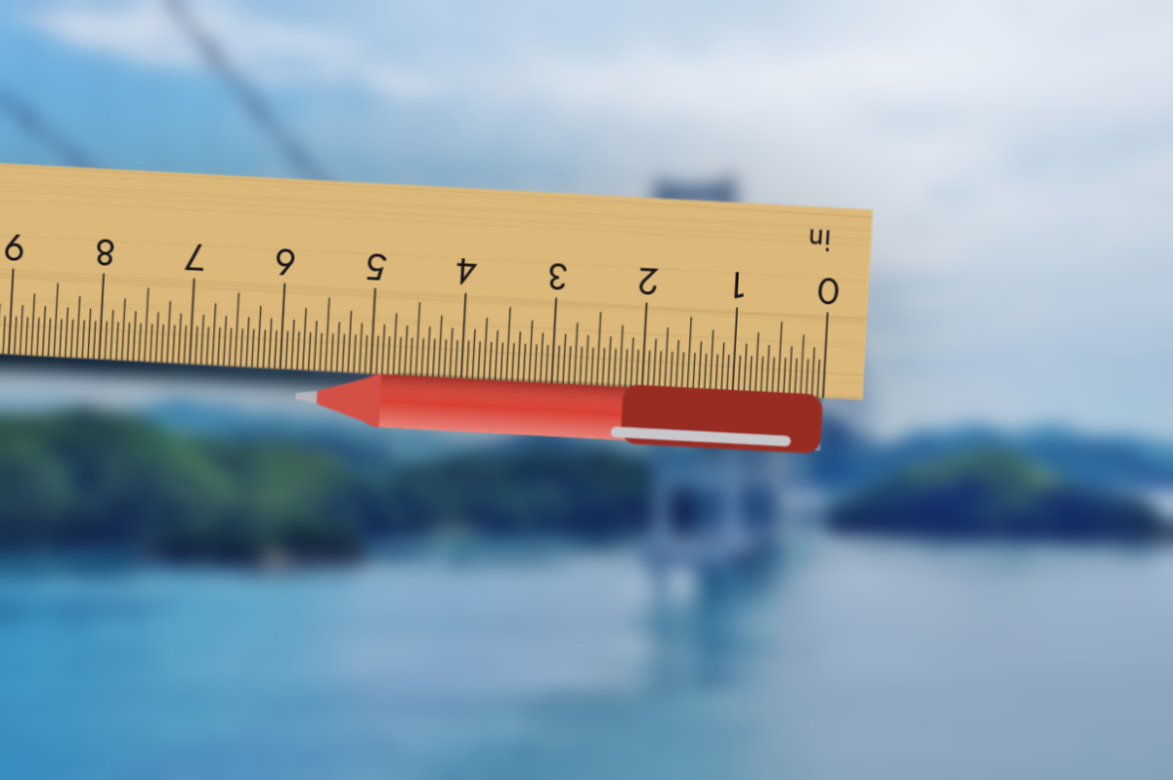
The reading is 5.8125 in
